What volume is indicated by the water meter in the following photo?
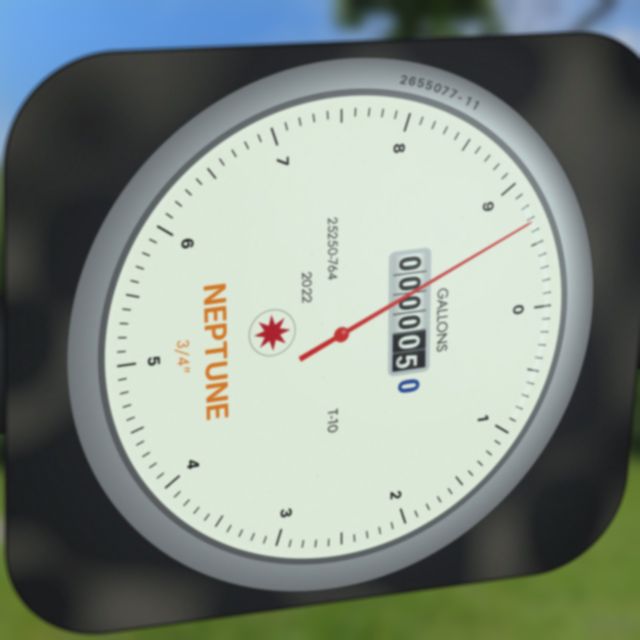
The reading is 49.3 gal
